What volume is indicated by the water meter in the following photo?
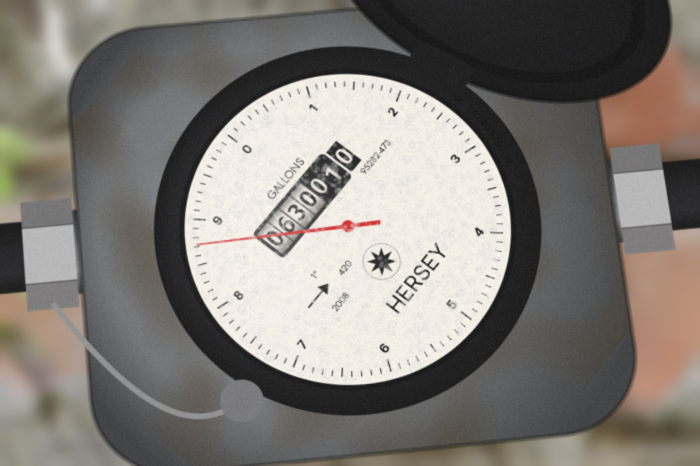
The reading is 630008.7 gal
